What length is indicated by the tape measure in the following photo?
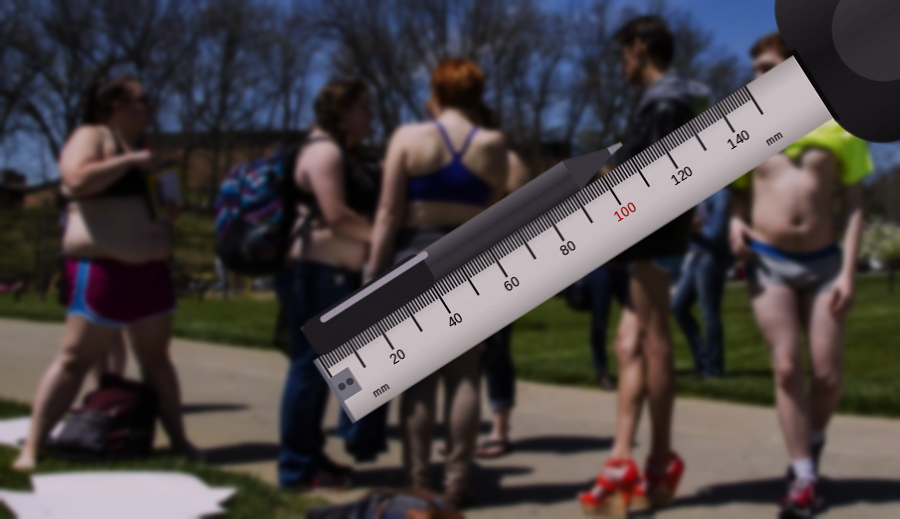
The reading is 110 mm
